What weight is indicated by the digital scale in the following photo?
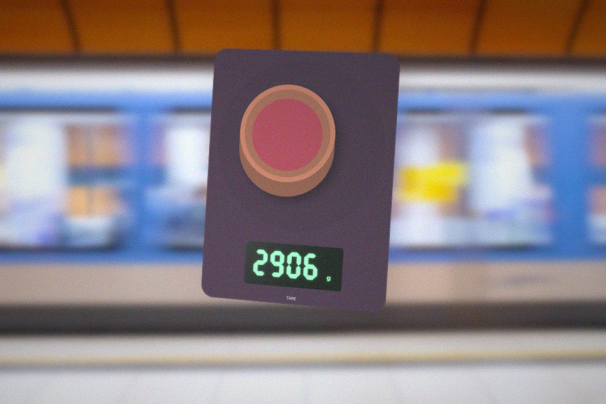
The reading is 2906 g
